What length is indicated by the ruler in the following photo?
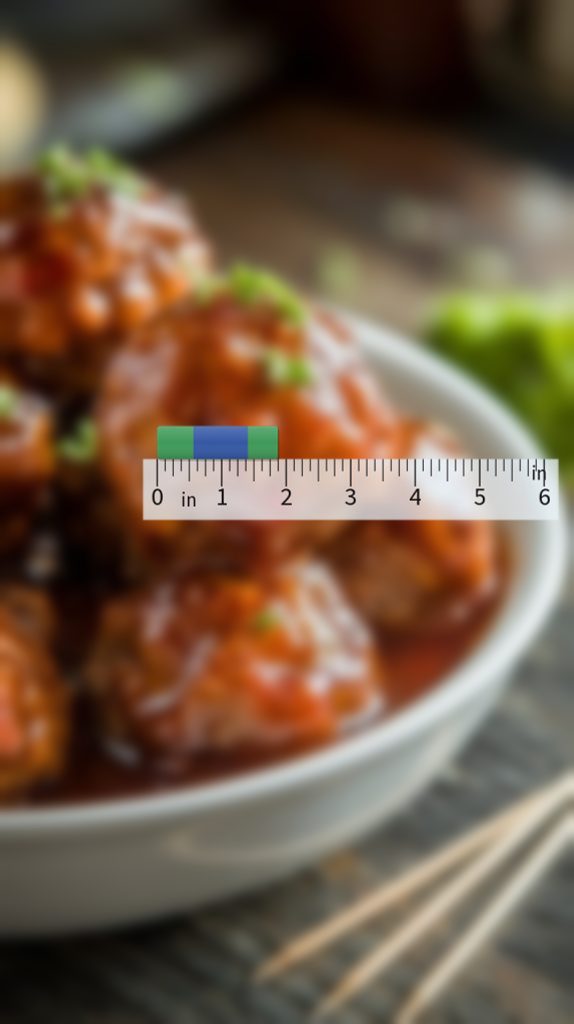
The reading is 1.875 in
